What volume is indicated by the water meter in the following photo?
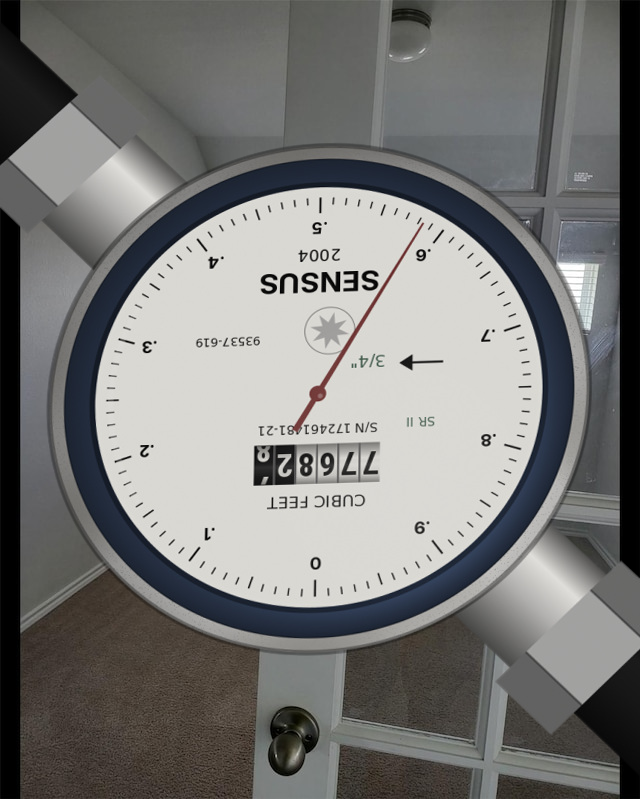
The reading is 776827.58 ft³
